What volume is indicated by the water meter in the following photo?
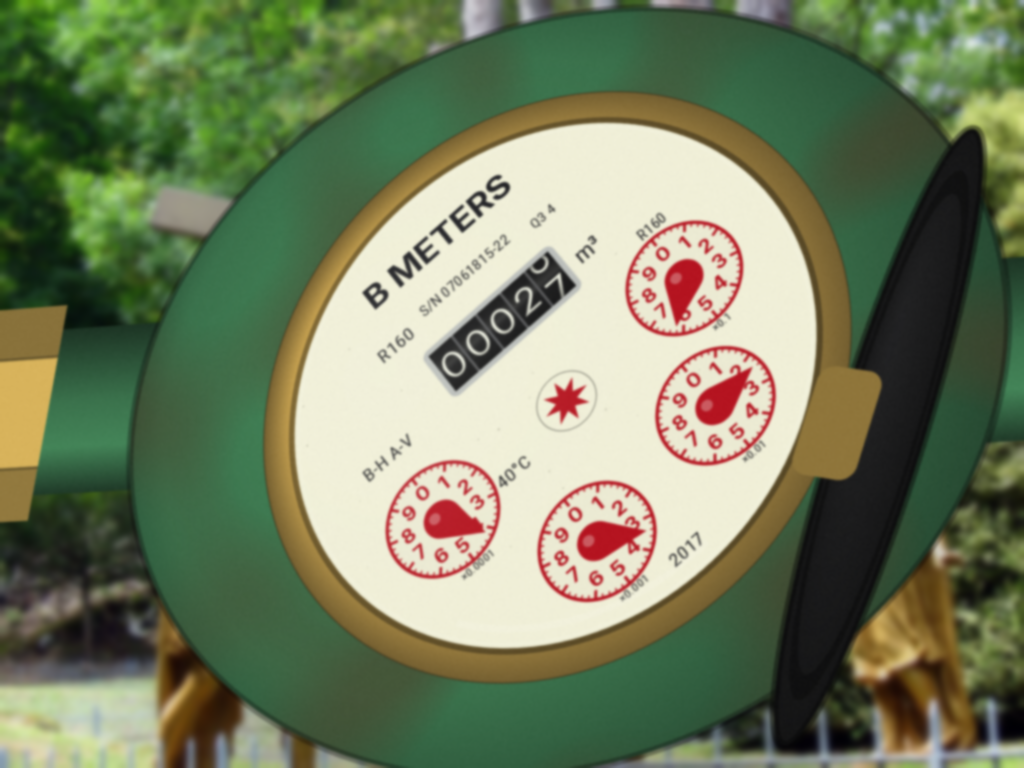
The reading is 26.6234 m³
